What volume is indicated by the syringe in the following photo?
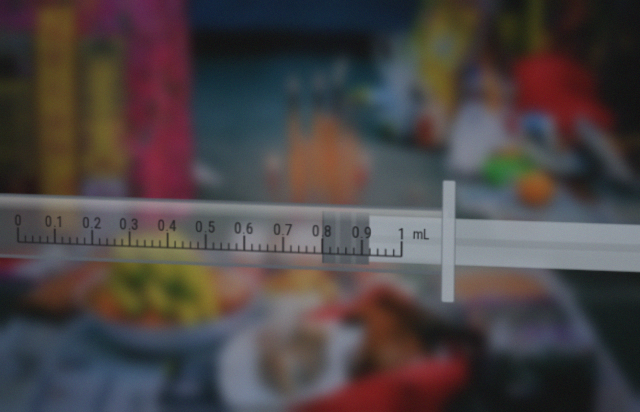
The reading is 0.8 mL
